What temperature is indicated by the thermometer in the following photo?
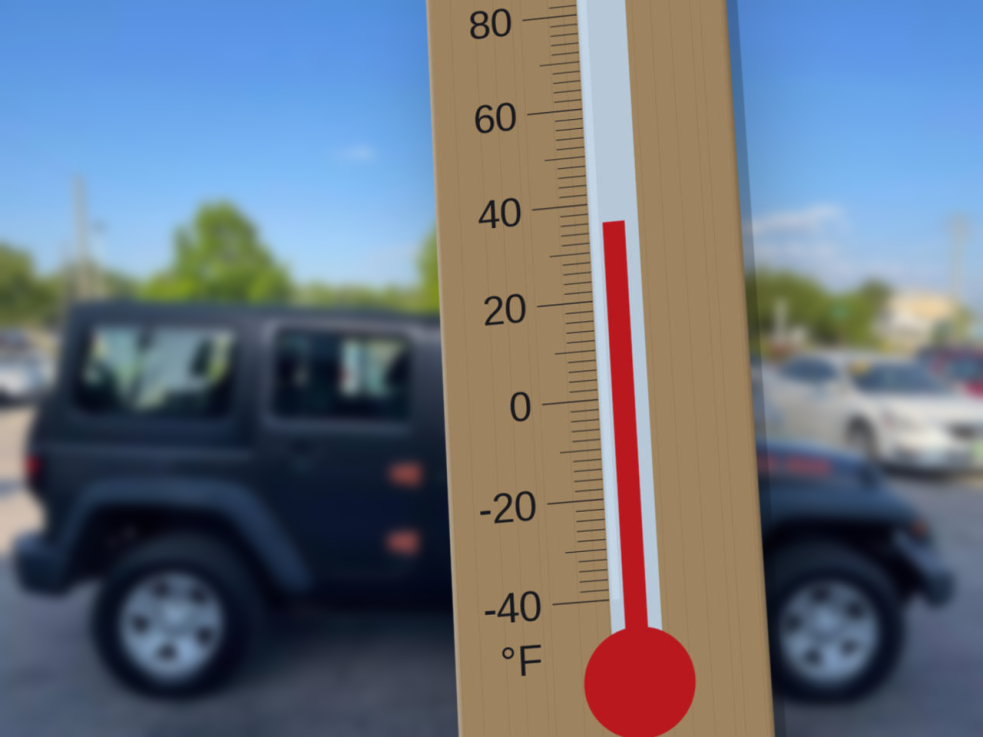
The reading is 36 °F
